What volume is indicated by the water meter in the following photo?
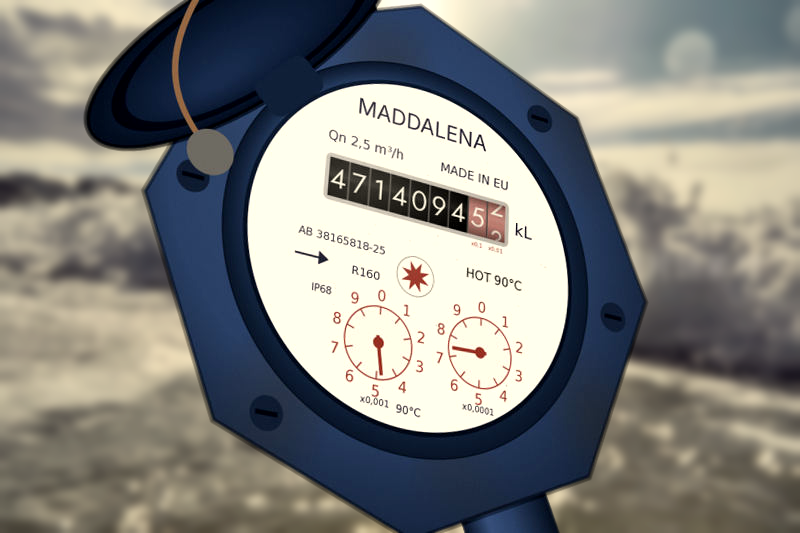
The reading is 4714094.5247 kL
